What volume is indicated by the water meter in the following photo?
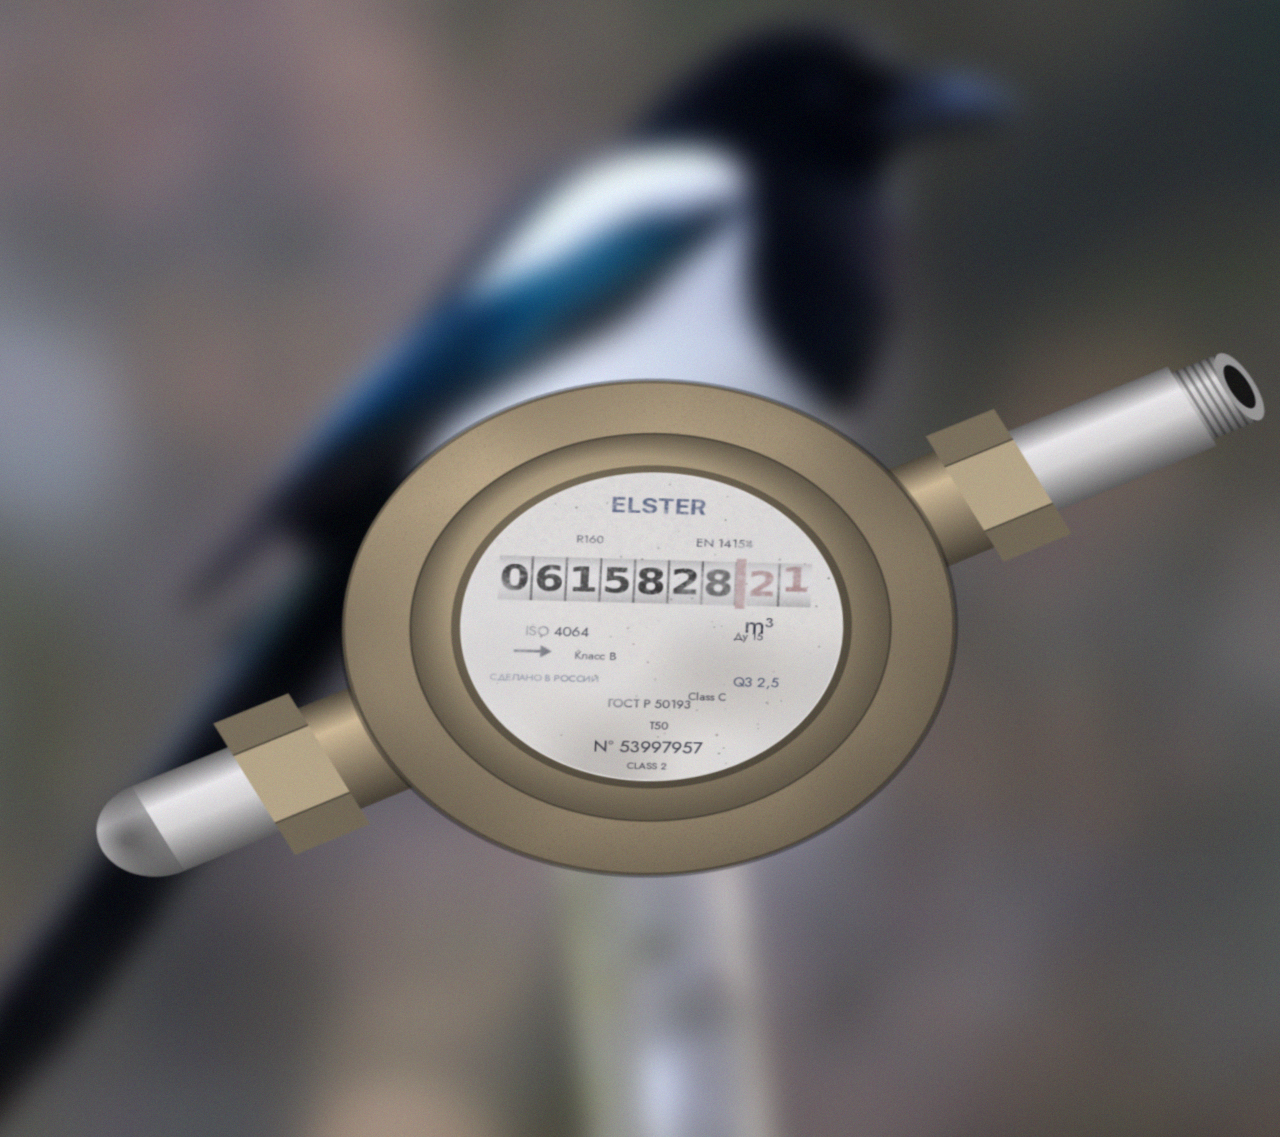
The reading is 615828.21 m³
